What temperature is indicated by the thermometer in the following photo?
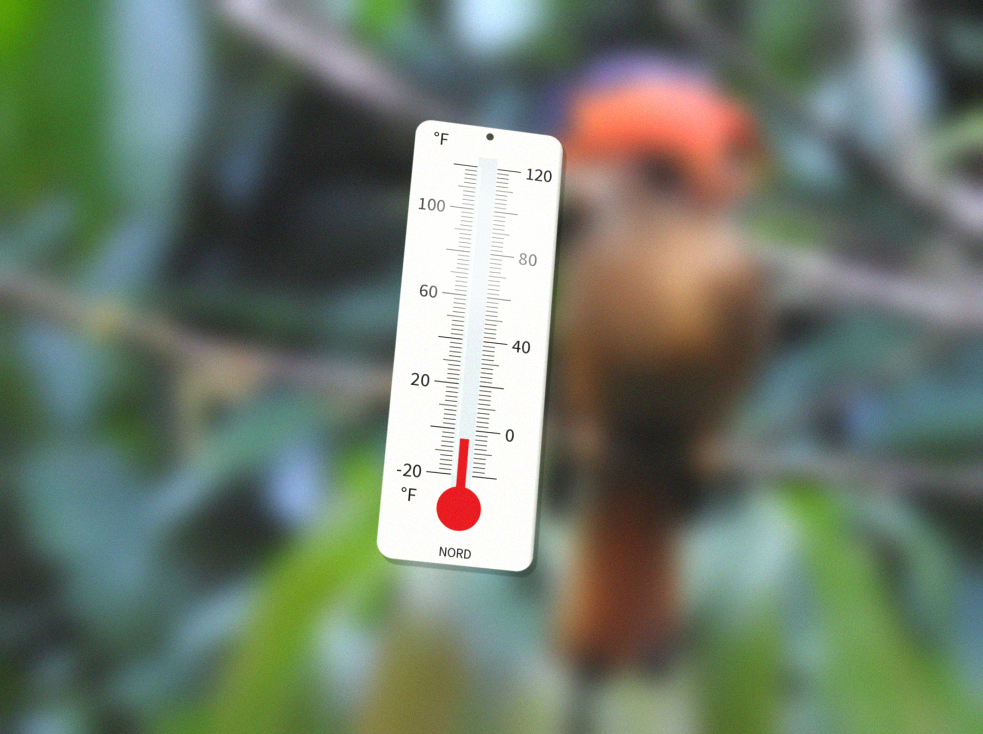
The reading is -4 °F
